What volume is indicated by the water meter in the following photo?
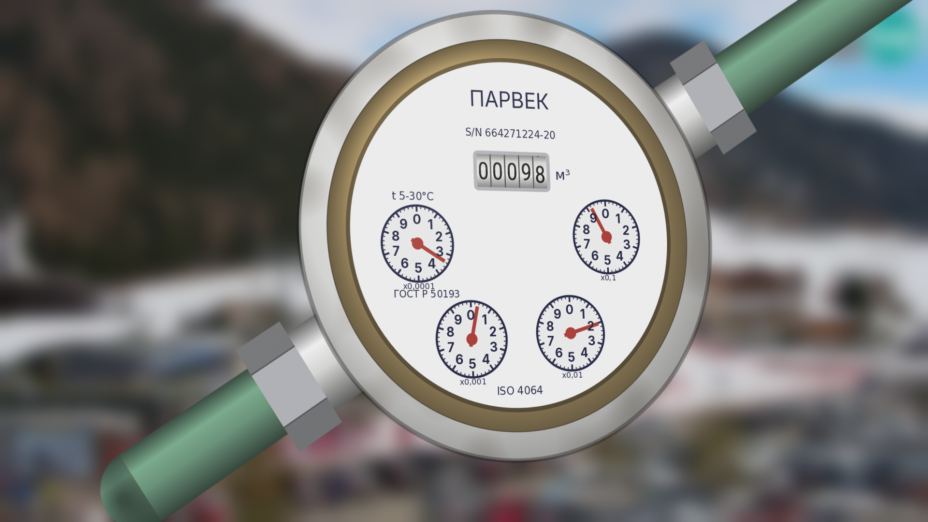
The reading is 97.9203 m³
